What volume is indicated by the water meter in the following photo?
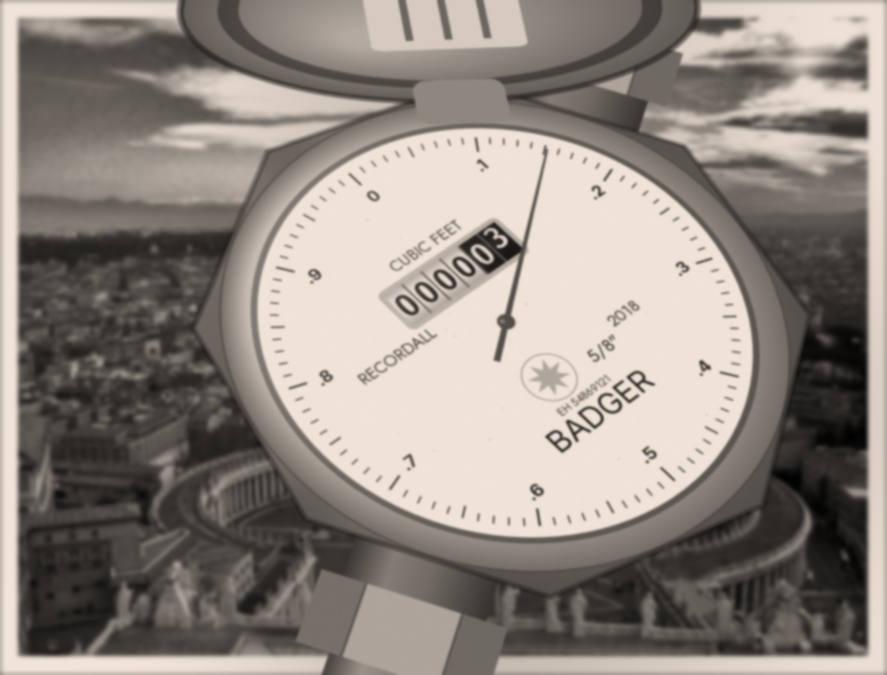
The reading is 3.15 ft³
